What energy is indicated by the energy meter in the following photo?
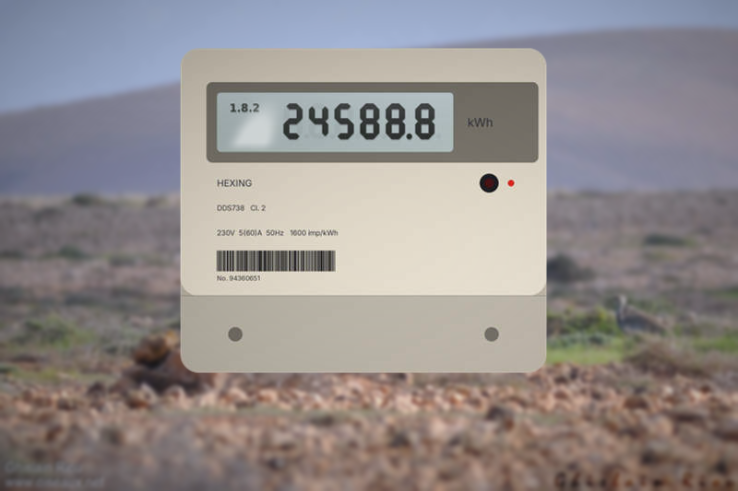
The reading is 24588.8 kWh
